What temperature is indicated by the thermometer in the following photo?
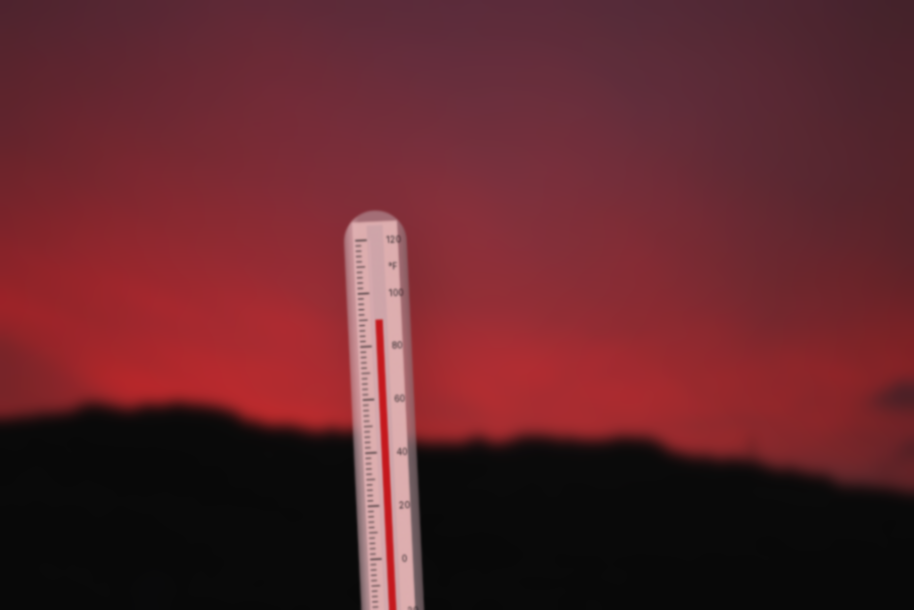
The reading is 90 °F
